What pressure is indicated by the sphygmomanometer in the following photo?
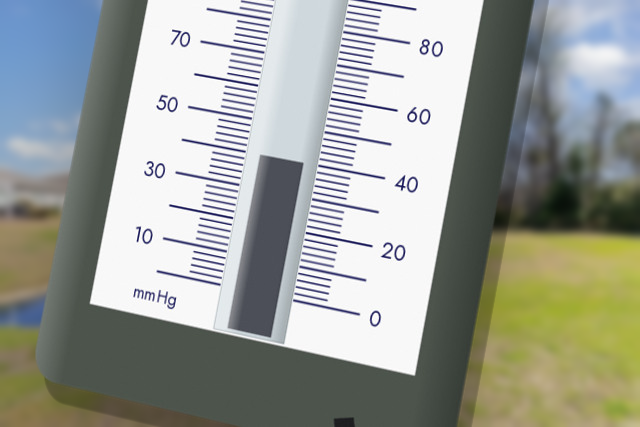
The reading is 40 mmHg
